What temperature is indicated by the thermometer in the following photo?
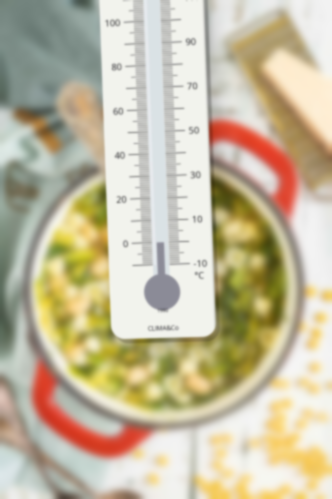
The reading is 0 °C
